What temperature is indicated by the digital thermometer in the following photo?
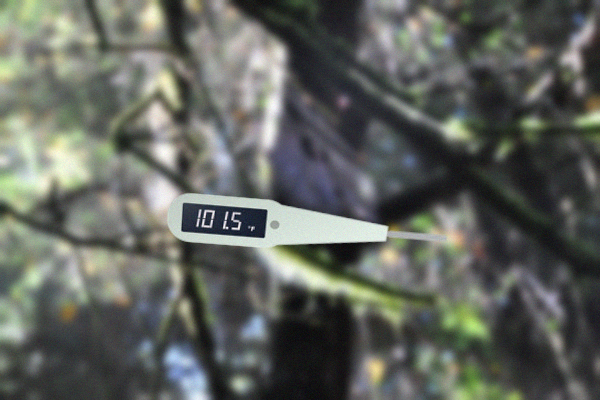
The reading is 101.5 °F
